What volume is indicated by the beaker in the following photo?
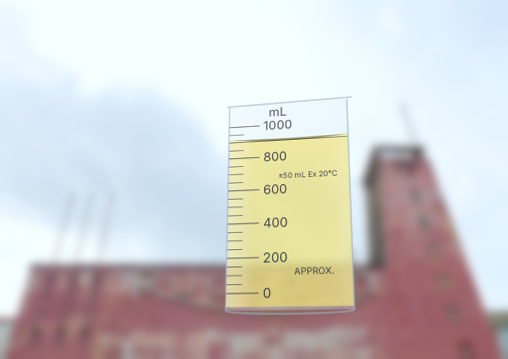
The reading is 900 mL
